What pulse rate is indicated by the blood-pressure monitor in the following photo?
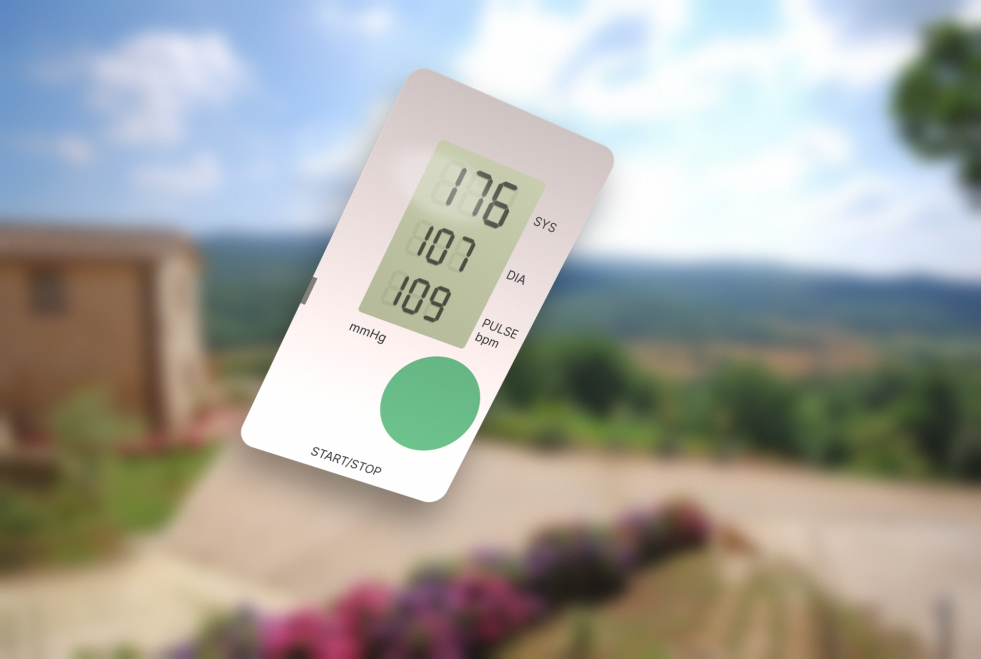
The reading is 109 bpm
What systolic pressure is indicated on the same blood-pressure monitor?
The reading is 176 mmHg
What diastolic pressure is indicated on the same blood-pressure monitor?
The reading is 107 mmHg
